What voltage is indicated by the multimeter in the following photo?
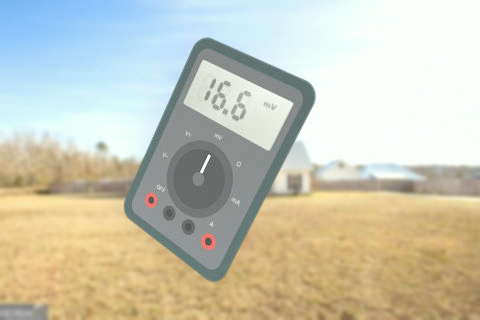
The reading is 16.6 mV
